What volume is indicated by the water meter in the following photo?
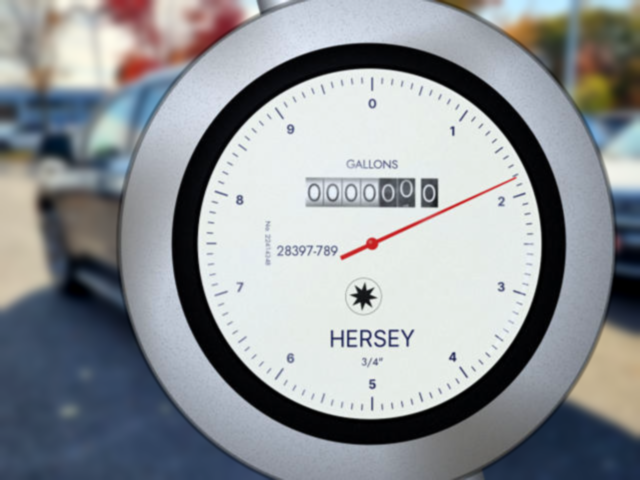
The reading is 1.8 gal
